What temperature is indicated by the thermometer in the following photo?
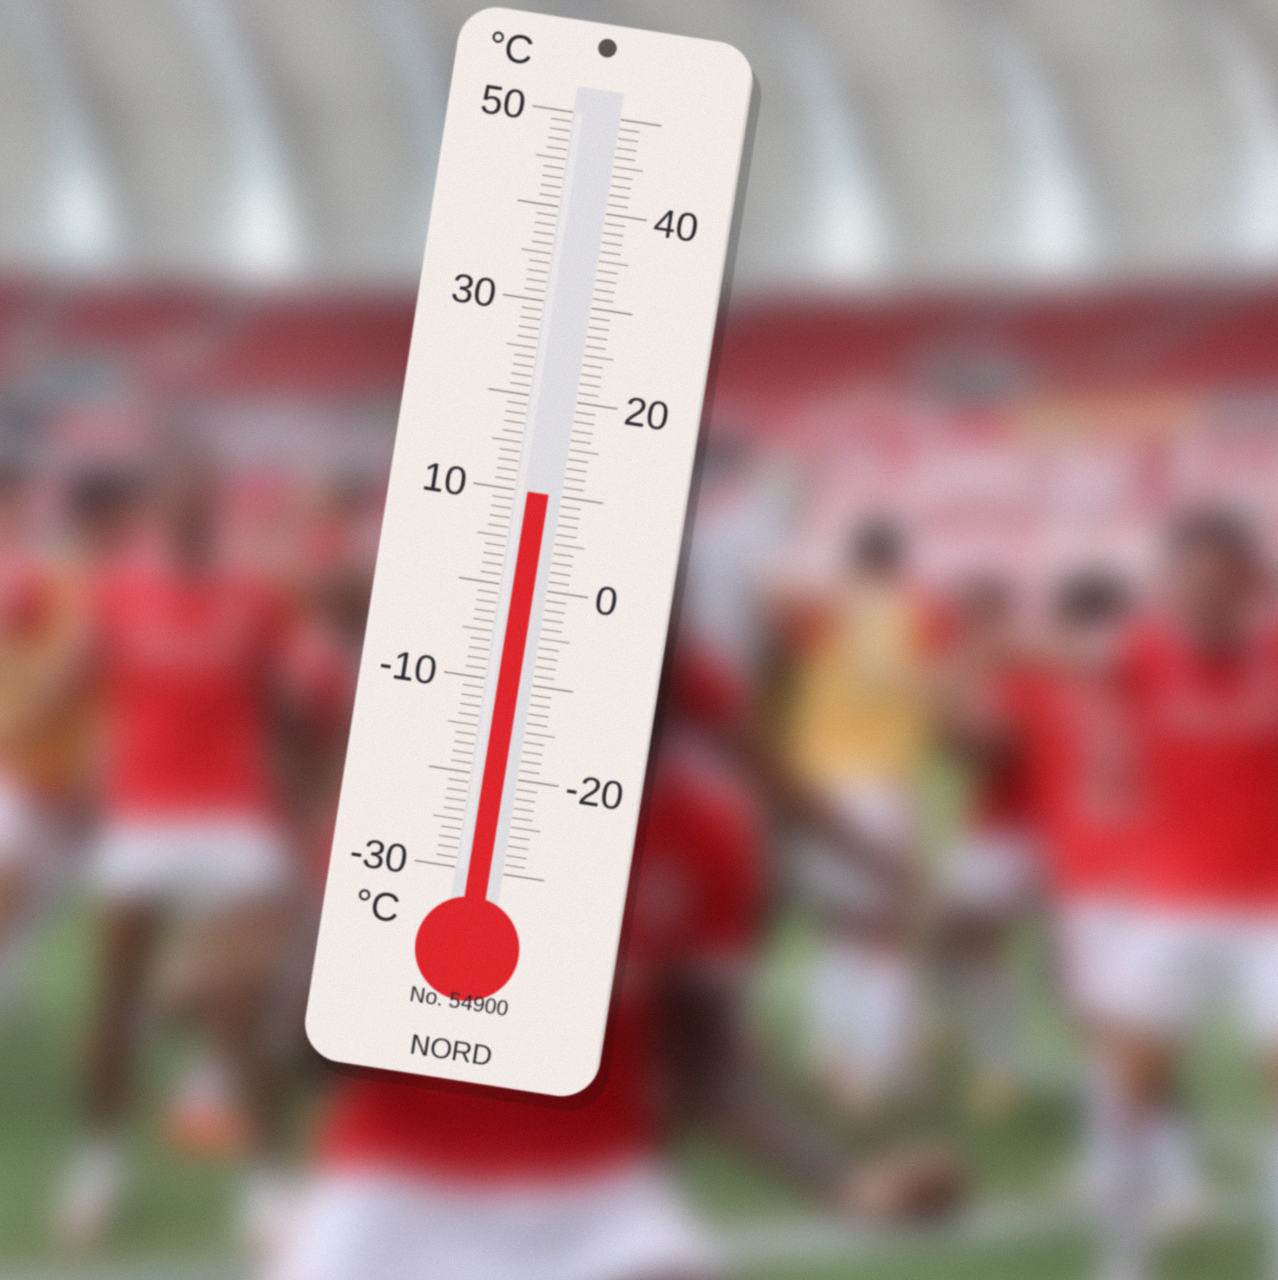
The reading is 10 °C
